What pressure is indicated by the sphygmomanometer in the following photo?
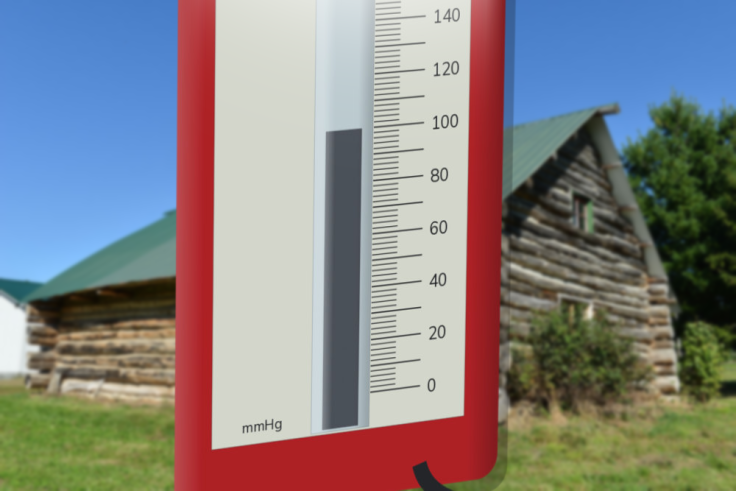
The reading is 100 mmHg
